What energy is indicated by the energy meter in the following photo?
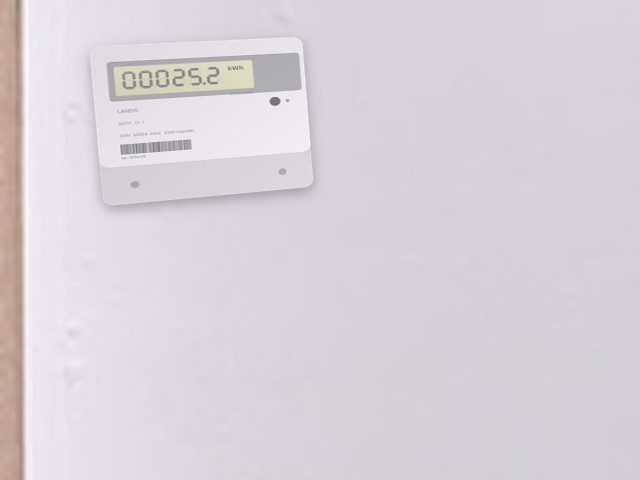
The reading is 25.2 kWh
